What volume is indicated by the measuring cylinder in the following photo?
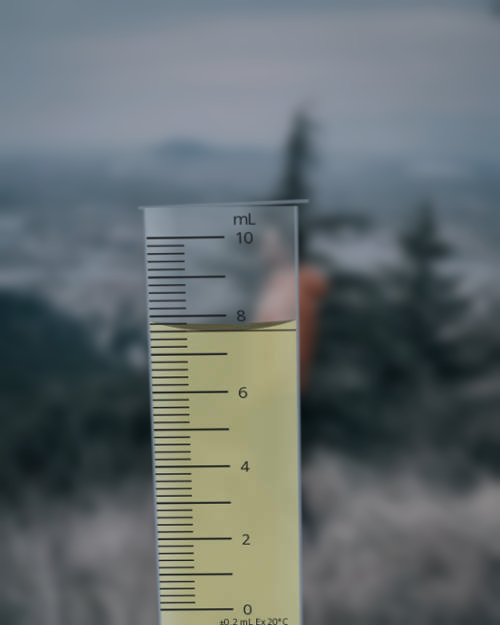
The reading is 7.6 mL
